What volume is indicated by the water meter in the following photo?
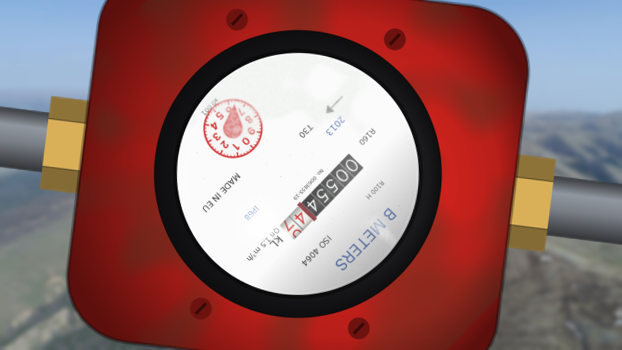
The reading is 554.466 kL
